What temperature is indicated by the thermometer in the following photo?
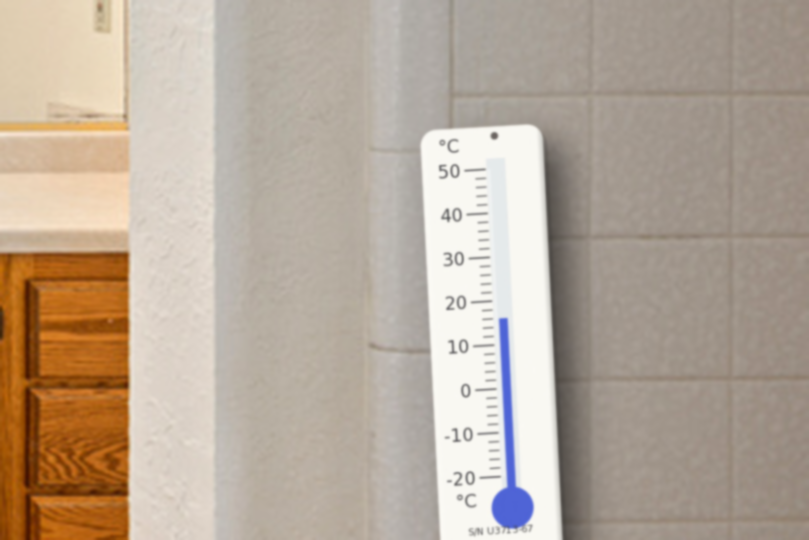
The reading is 16 °C
